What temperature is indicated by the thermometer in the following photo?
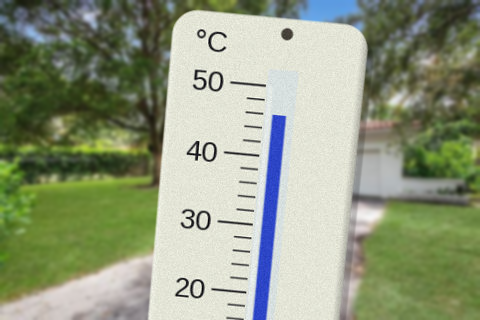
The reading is 46 °C
